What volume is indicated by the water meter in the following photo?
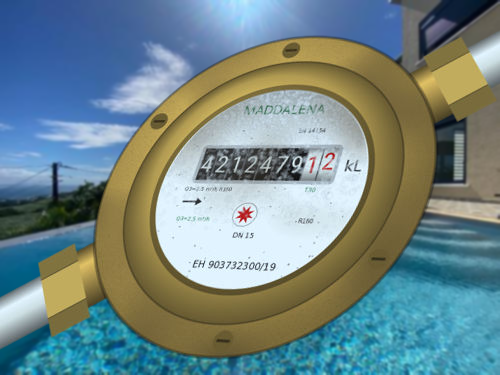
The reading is 4212479.12 kL
